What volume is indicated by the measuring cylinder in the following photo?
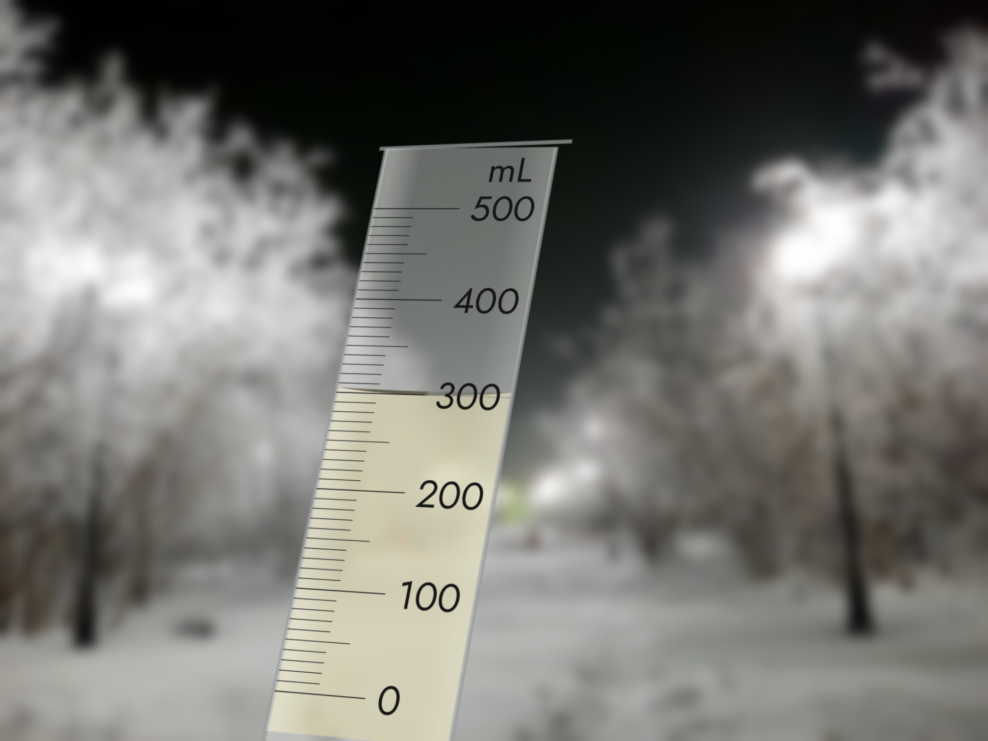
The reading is 300 mL
